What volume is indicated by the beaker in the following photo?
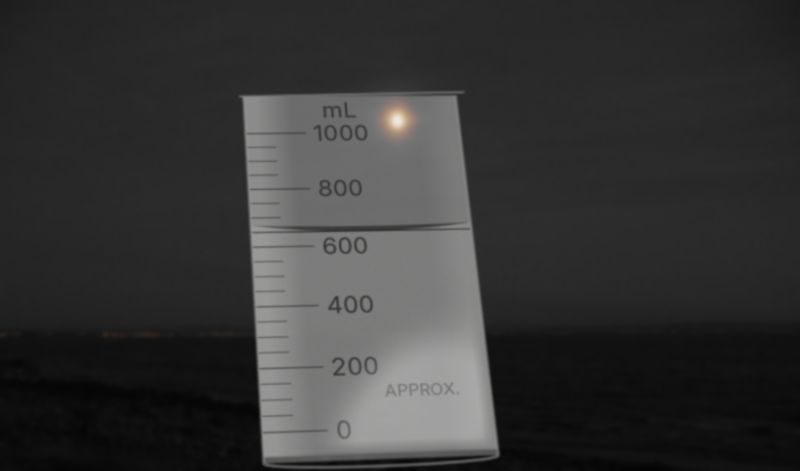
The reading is 650 mL
